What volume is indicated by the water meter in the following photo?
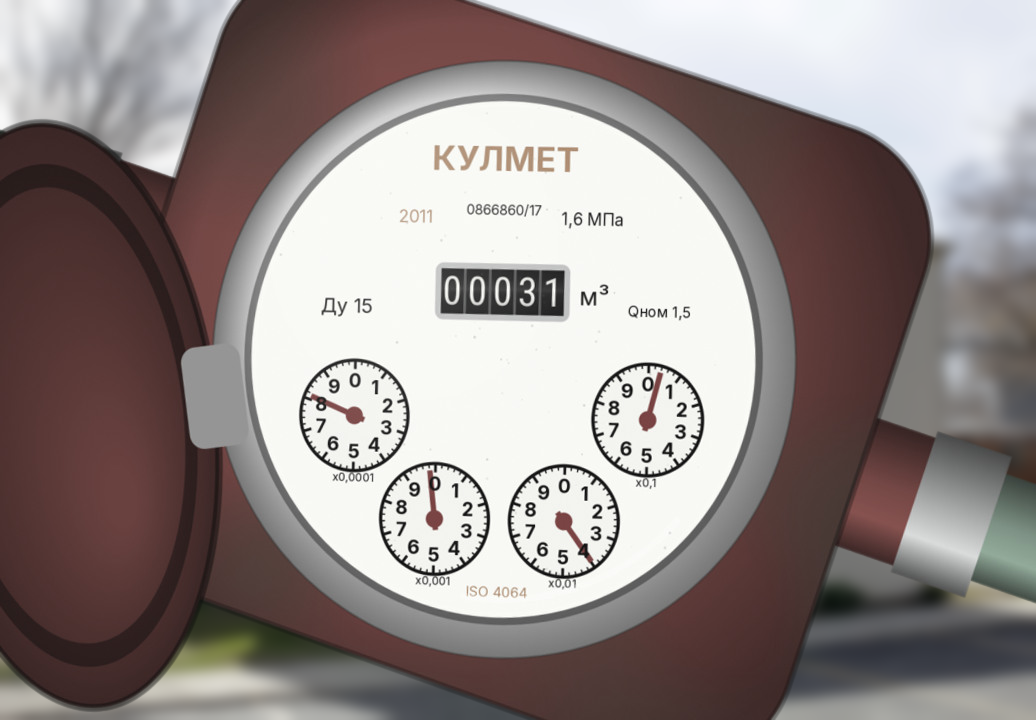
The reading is 31.0398 m³
